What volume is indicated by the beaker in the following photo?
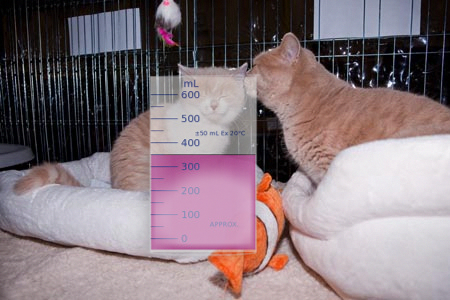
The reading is 350 mL
